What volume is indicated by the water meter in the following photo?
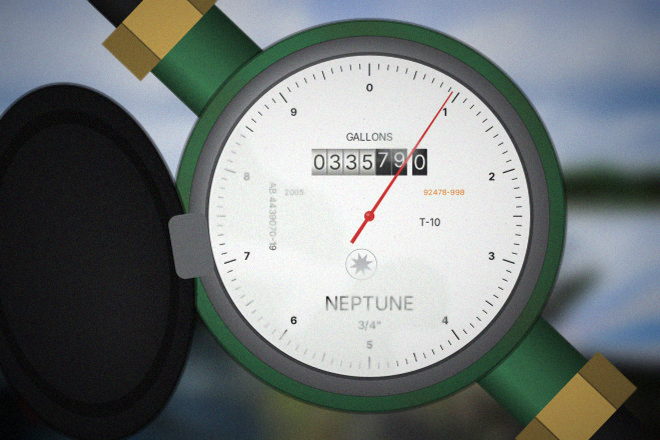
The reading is 335790.9 gal
